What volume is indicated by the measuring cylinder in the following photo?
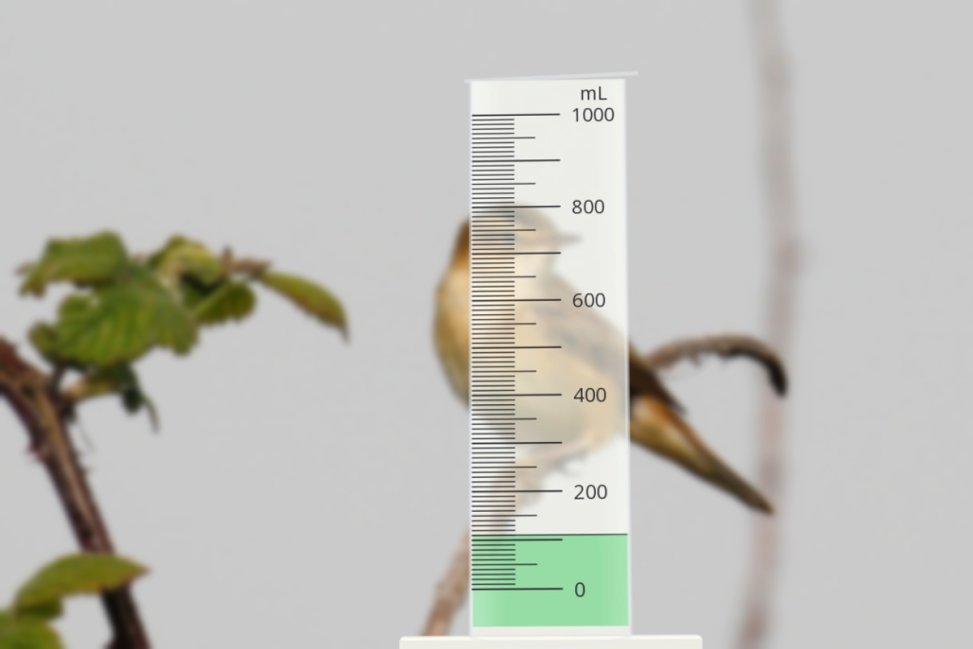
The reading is 110 mL
